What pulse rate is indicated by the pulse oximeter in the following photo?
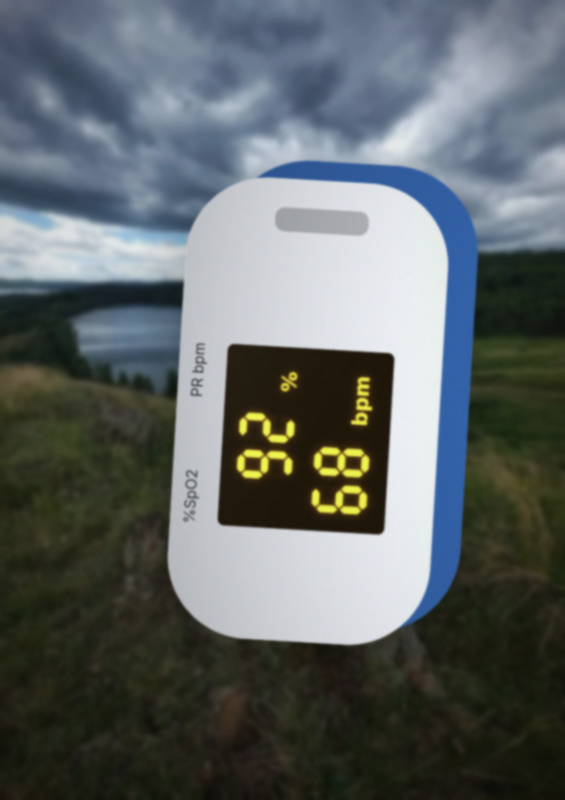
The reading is 68 bpm
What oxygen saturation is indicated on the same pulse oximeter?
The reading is 92 %
